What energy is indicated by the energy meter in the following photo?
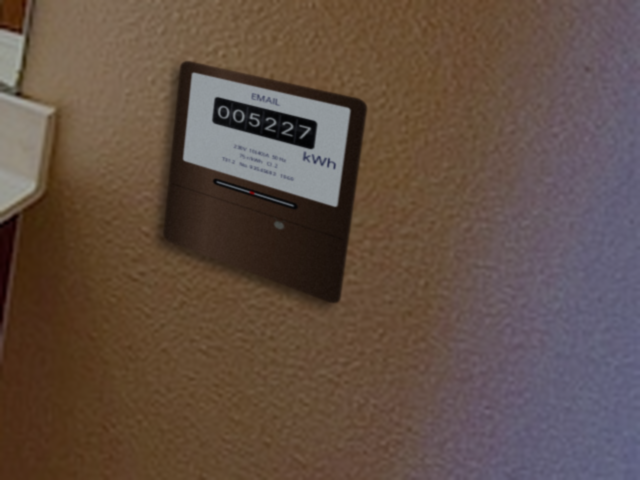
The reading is 5227 kWh
